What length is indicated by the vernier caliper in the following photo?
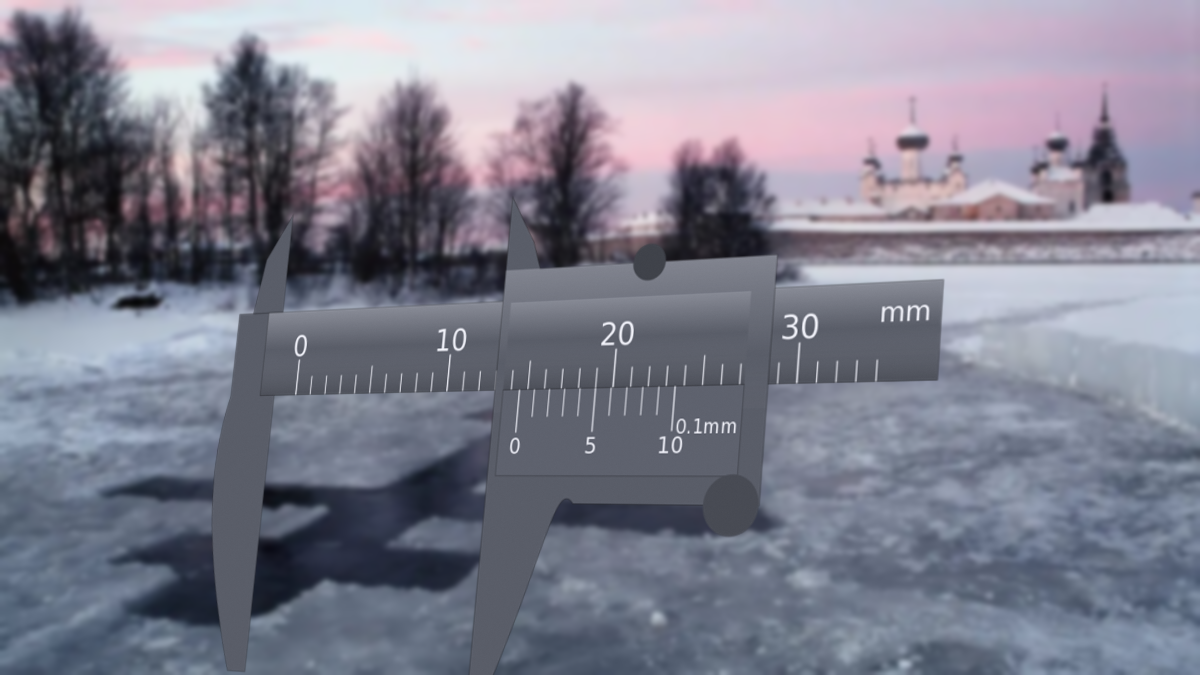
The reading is 14.5 mm
